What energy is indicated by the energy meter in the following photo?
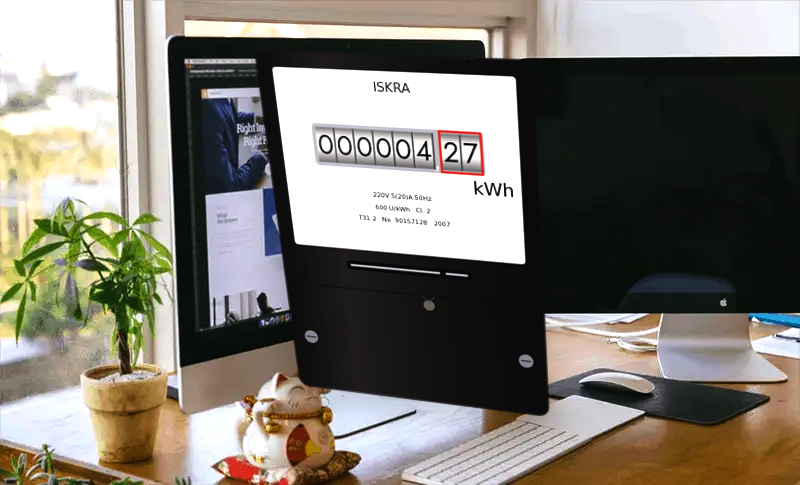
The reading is 4.27 kWh
